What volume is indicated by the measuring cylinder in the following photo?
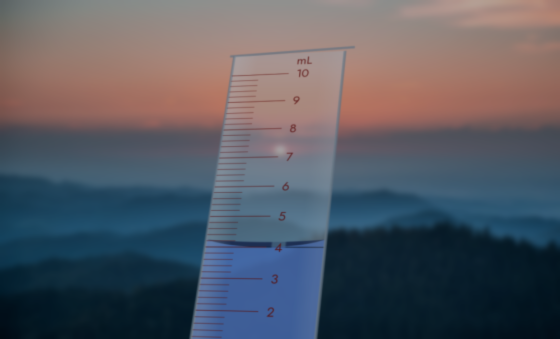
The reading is 4 mL
